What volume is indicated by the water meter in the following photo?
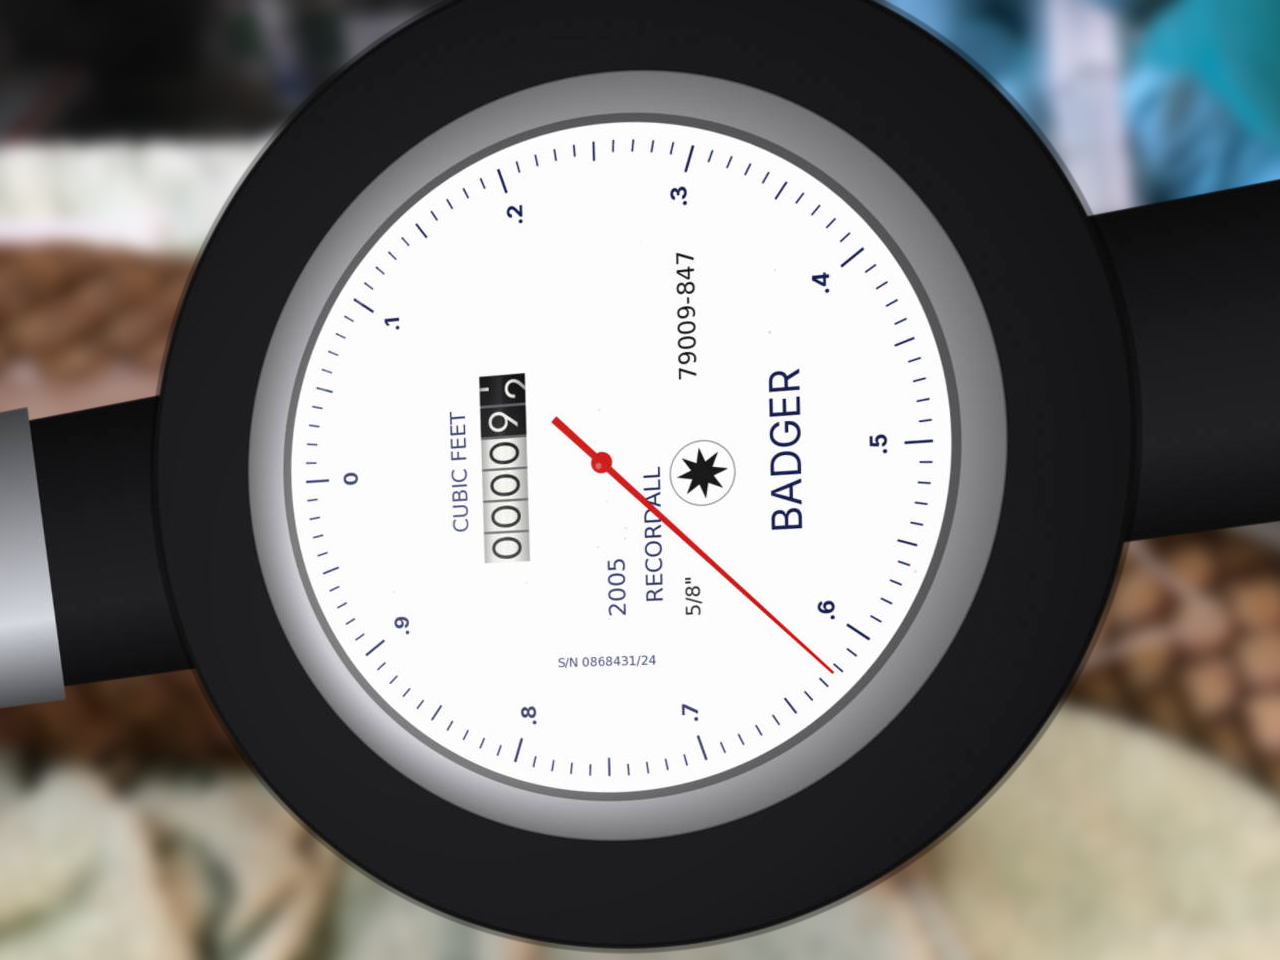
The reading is 91.62 ft³
